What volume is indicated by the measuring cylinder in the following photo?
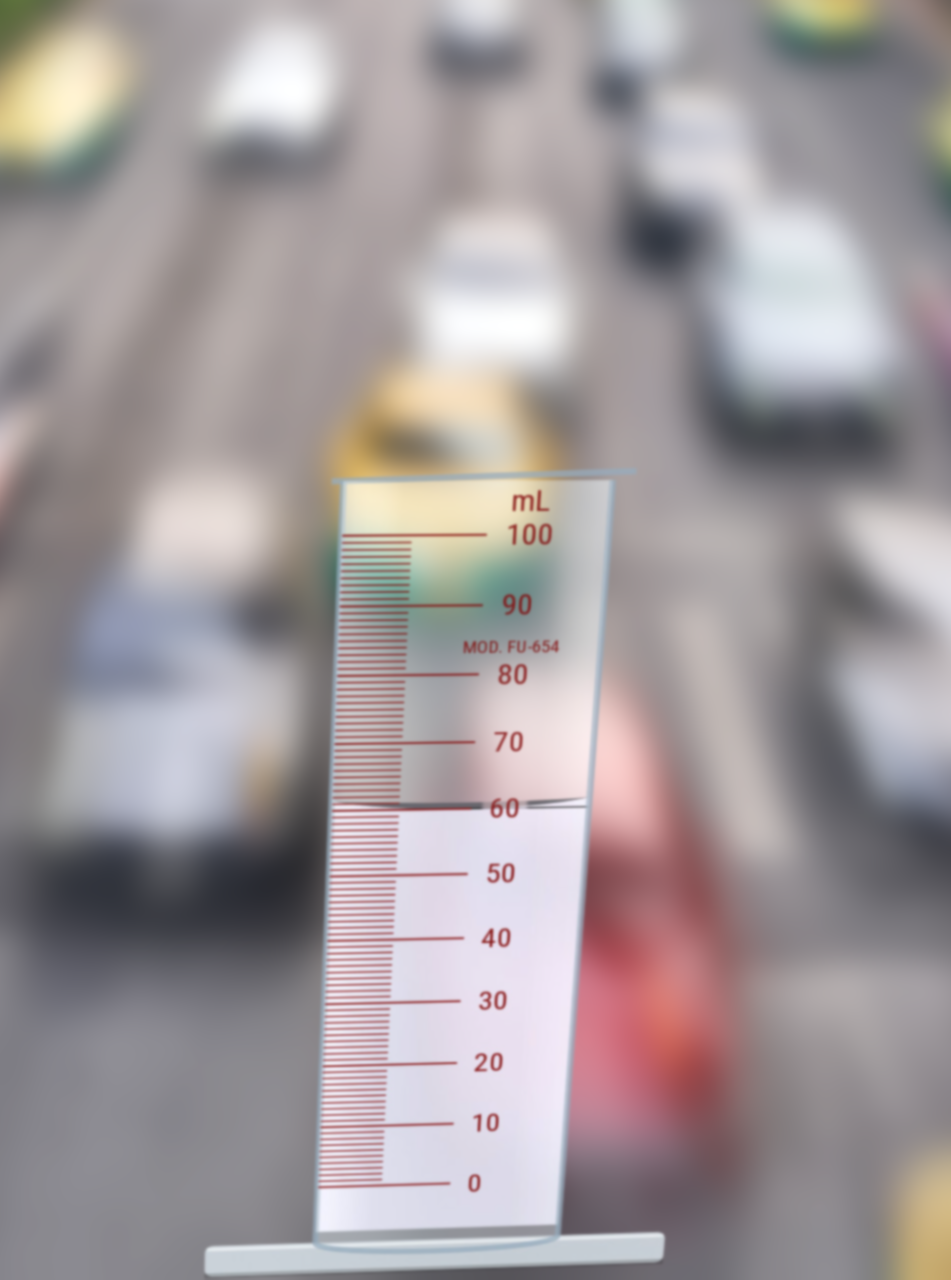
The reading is 60 mL
